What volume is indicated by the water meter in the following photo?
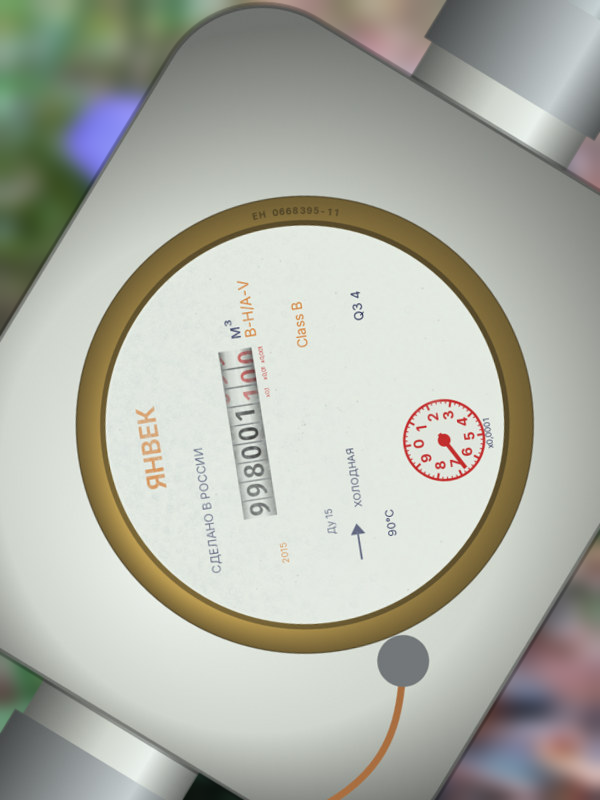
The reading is 998001.0996 m³
